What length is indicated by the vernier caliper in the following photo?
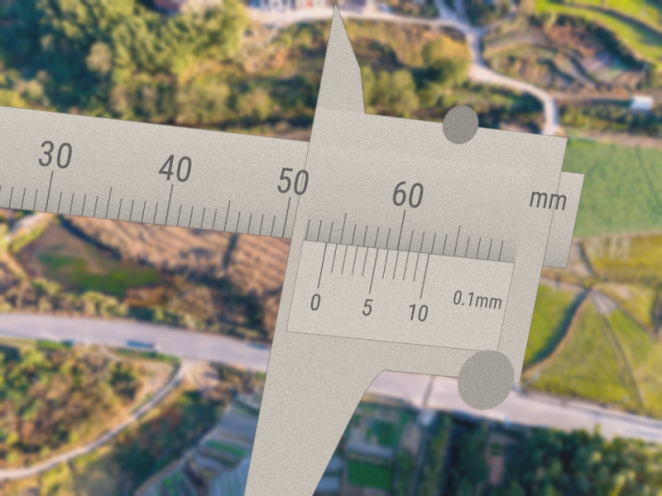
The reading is 53.8 mm
